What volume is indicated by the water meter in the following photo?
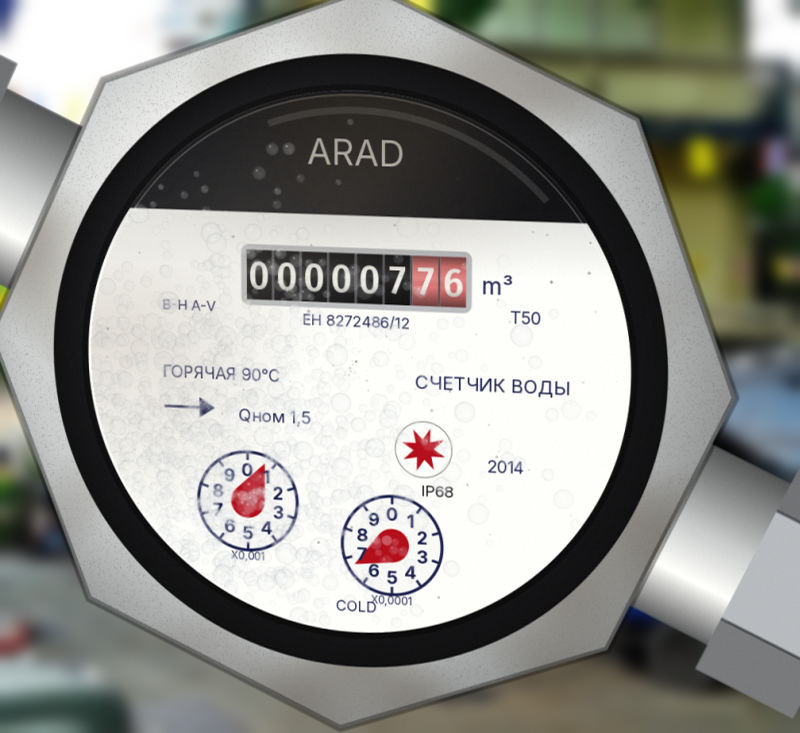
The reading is 7.7606 m³
